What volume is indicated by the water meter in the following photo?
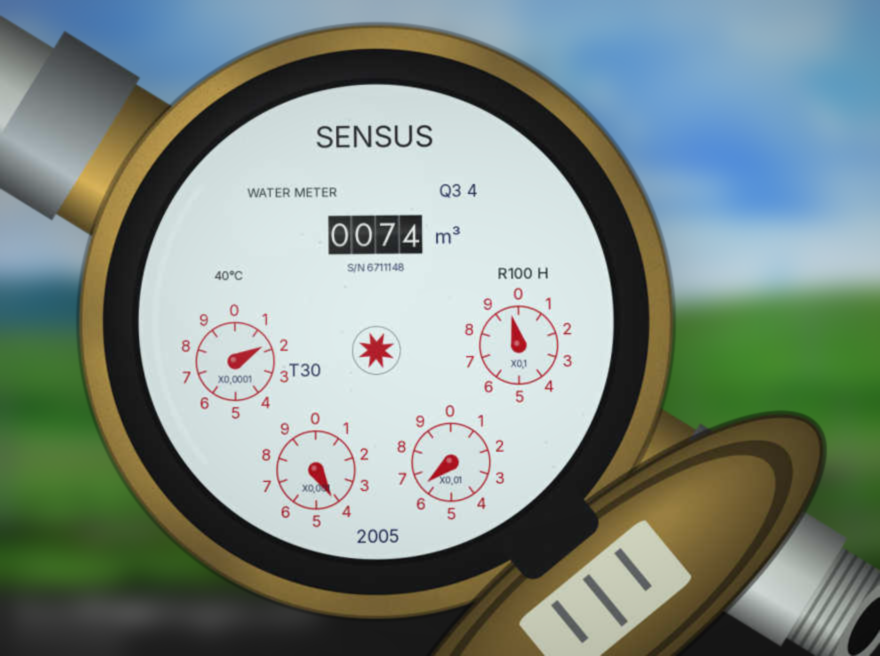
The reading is 73.9641 m³
